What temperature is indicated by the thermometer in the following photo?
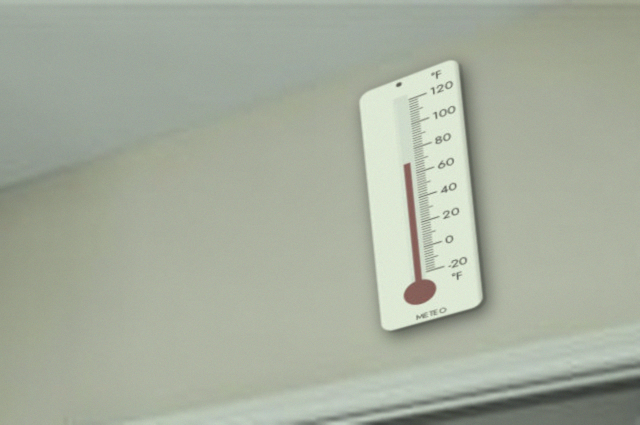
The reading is 70 °F
